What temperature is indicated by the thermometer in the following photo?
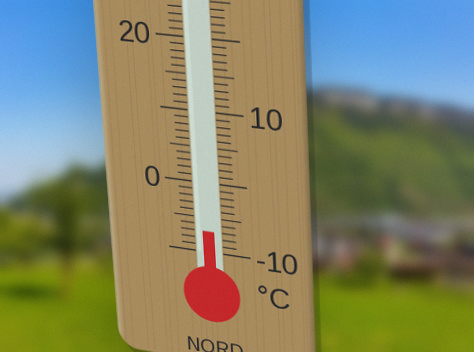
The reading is -7 °C
